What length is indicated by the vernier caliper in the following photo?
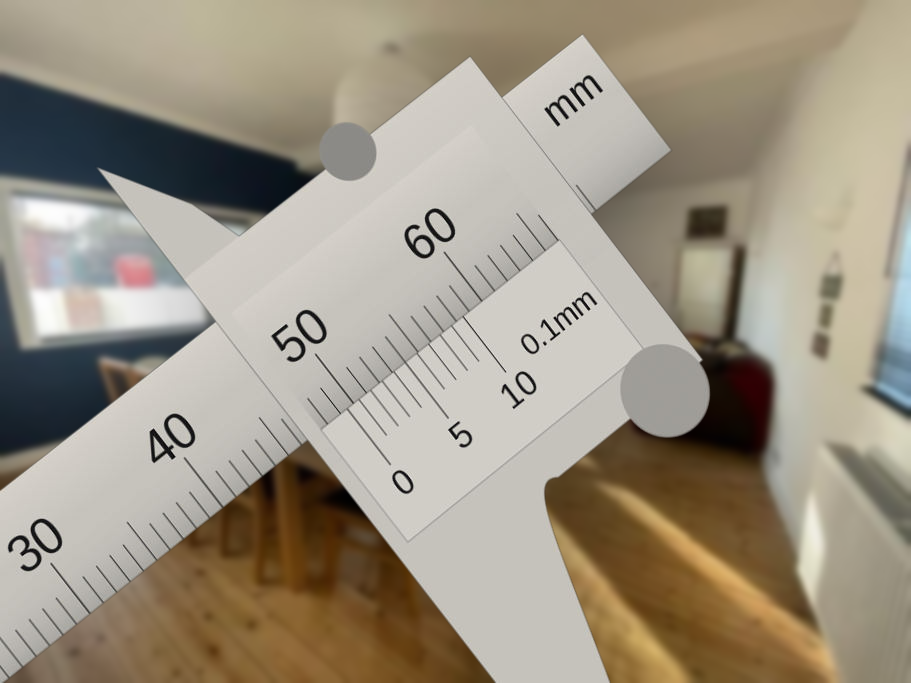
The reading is 49.5 mm
